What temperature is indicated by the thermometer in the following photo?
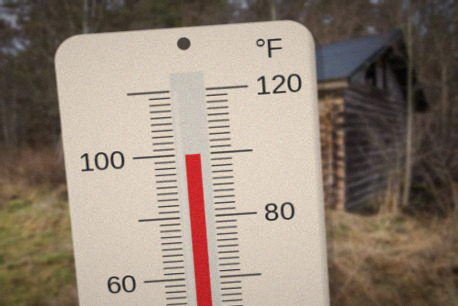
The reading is 100 °F
